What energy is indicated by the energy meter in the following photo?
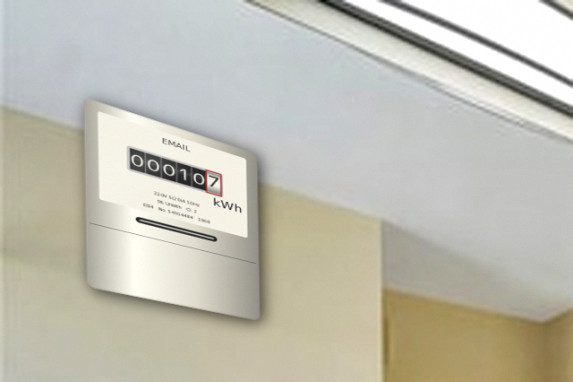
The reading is 10.7 kWh
